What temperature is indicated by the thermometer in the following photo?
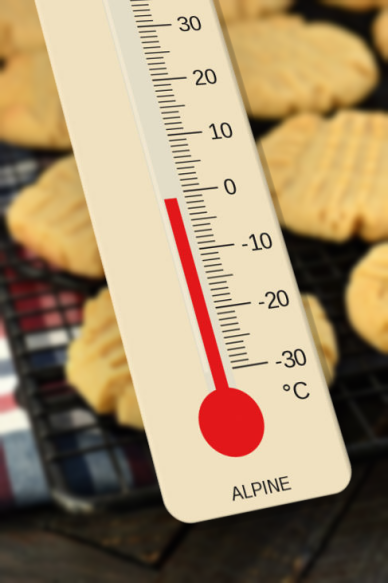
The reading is -1 °C
